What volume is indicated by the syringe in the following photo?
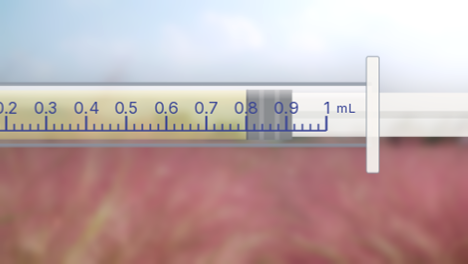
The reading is 0.8 mL
